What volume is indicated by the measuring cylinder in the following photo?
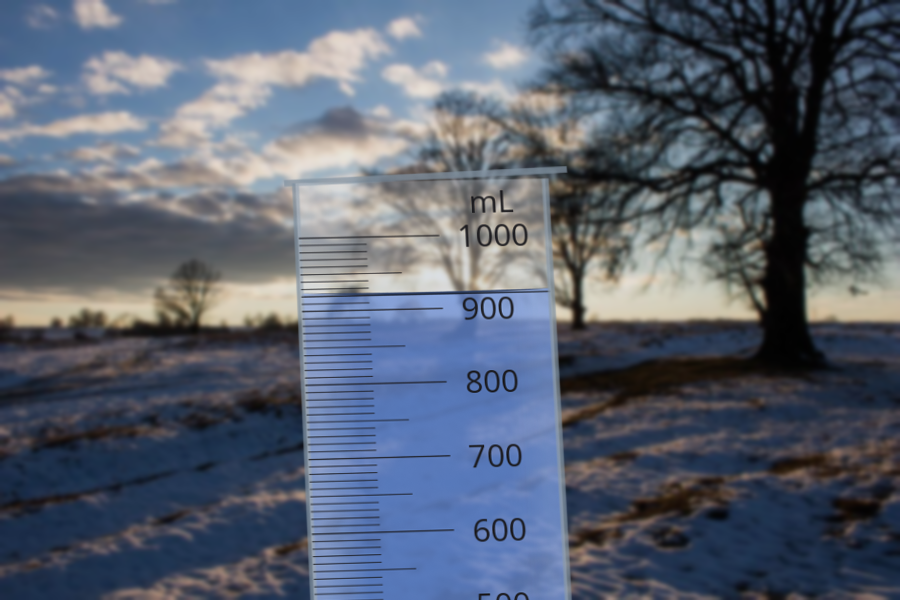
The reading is 920 mL
